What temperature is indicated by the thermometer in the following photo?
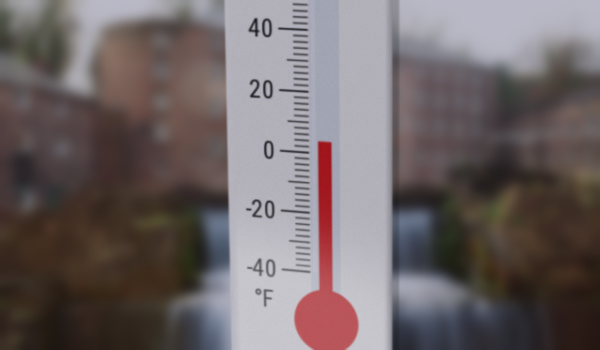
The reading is 4 °F
